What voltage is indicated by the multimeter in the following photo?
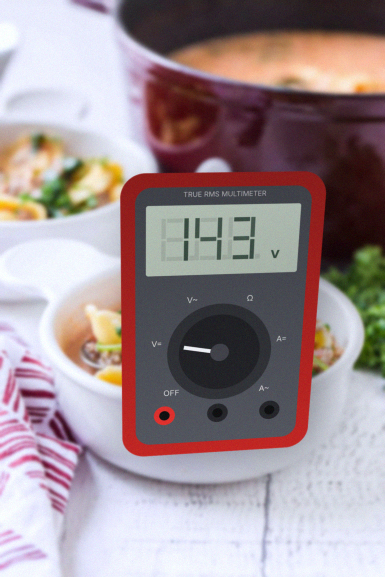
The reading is 143 V
